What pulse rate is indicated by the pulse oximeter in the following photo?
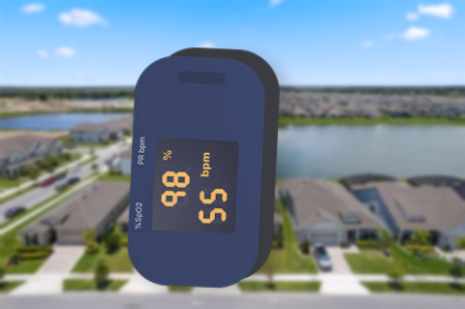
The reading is 55 bpm
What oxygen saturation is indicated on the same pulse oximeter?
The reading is 98 %
